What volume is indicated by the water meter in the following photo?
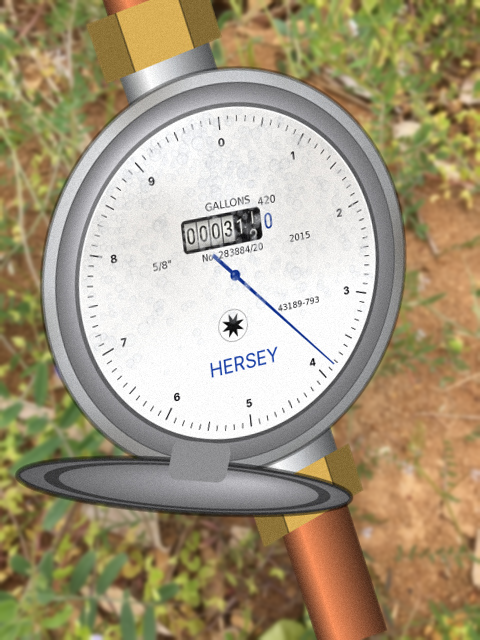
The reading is 3113.8 gal
